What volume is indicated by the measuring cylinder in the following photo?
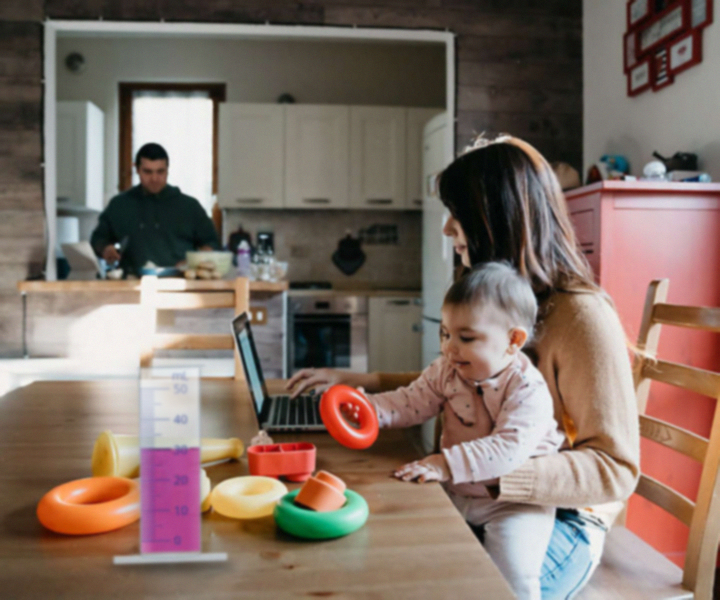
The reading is 30 mL
